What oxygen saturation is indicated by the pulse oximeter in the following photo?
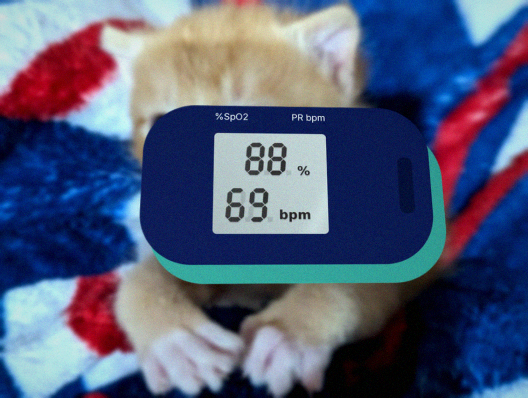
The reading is 88 %
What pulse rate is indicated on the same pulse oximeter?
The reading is 69 bpm
